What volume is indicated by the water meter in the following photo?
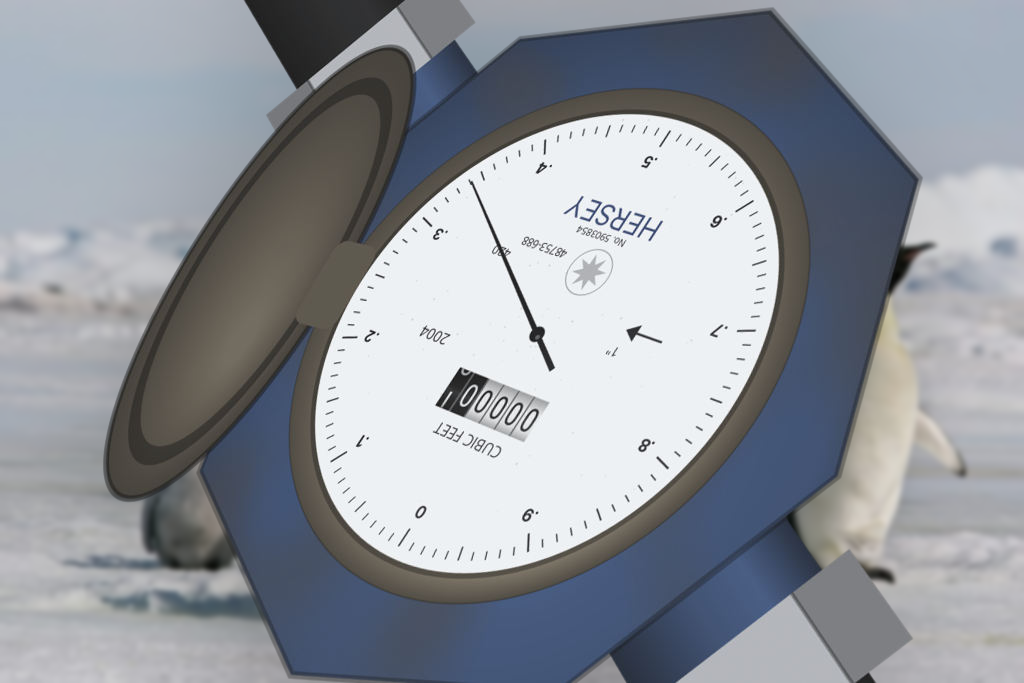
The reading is 1.34 ft³
